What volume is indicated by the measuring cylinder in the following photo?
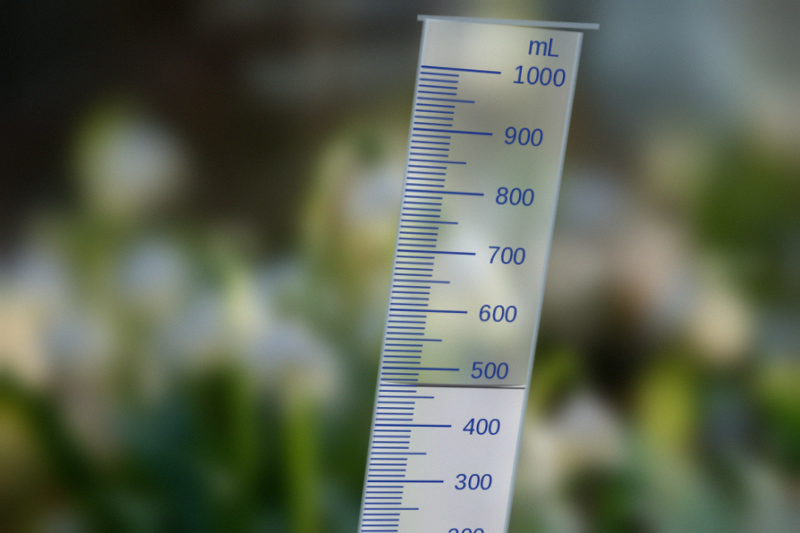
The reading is 470 mL
